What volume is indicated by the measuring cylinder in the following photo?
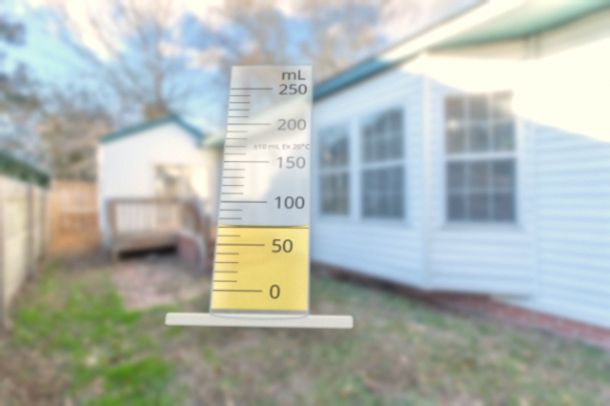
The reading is 70 mL
